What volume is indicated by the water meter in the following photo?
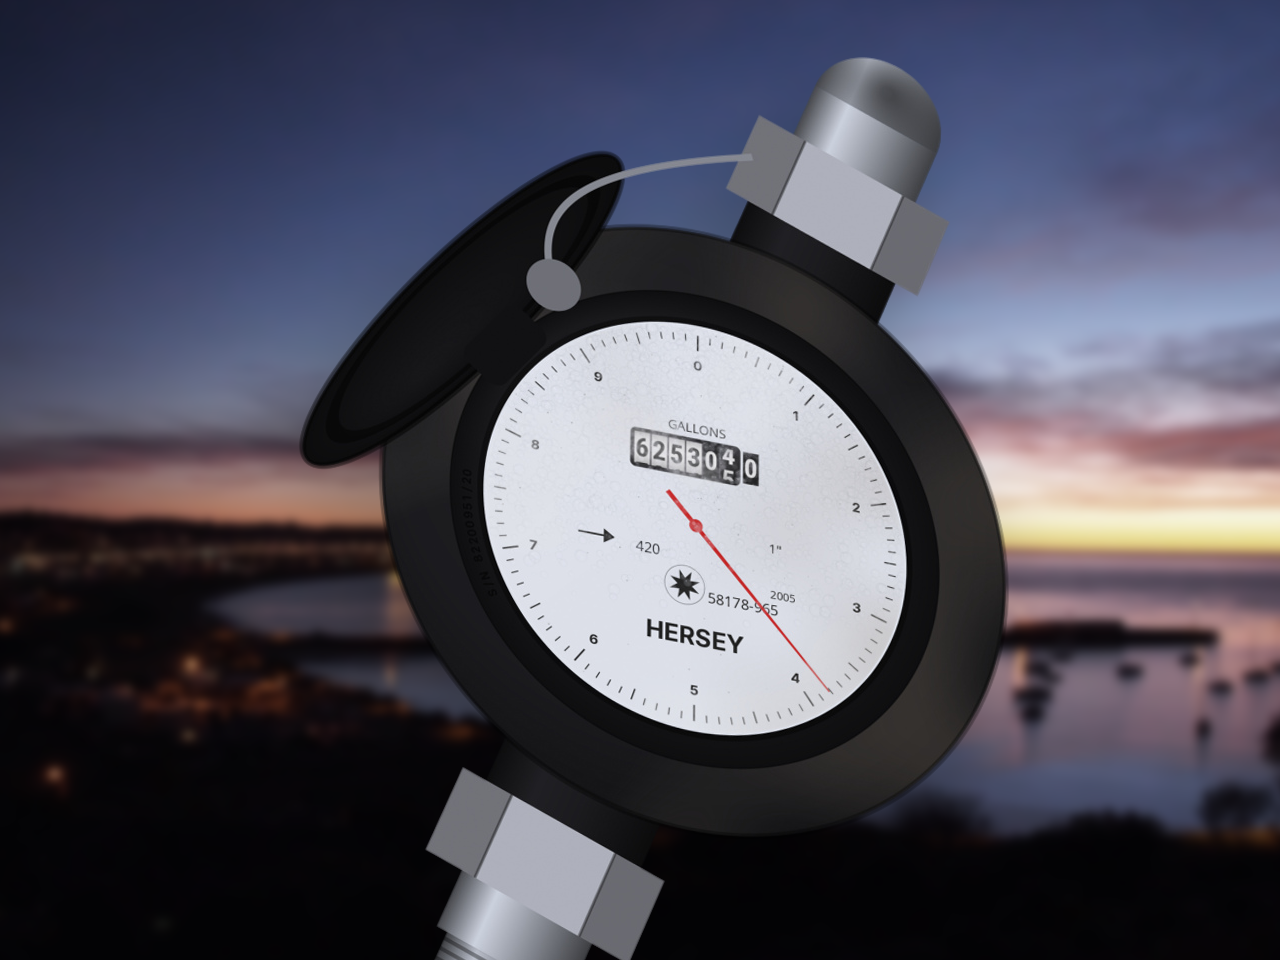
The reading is 6253043.8 gal
